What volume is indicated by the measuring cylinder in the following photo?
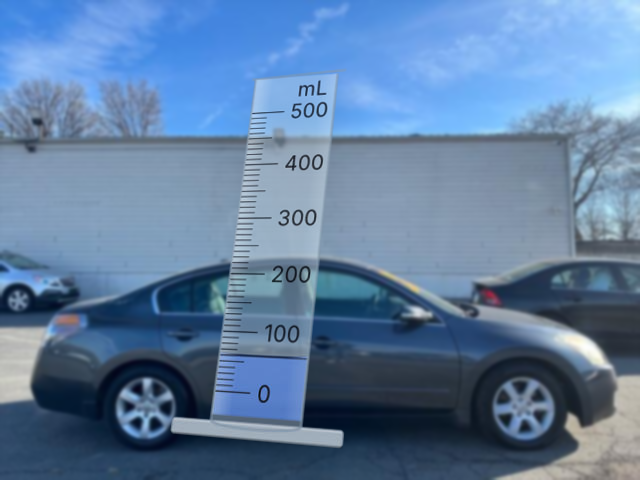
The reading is 60 mL
